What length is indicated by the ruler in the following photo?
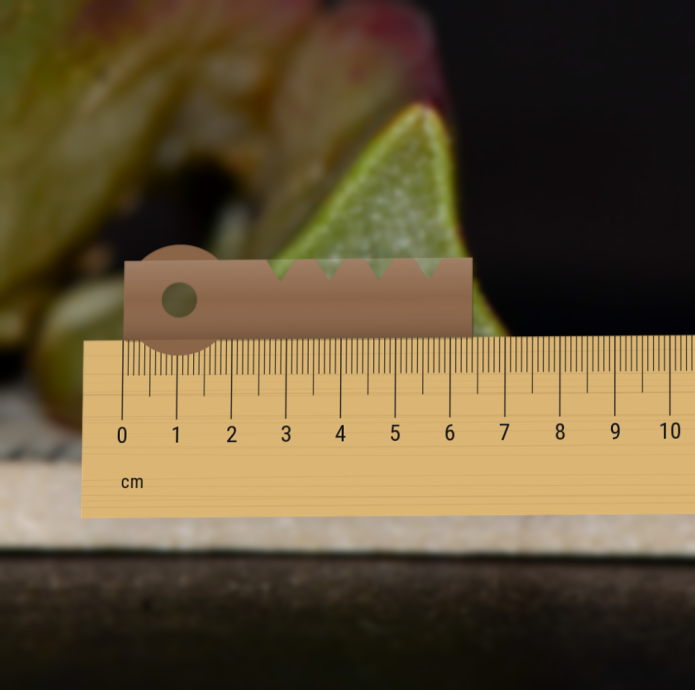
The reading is 6.4 cm
